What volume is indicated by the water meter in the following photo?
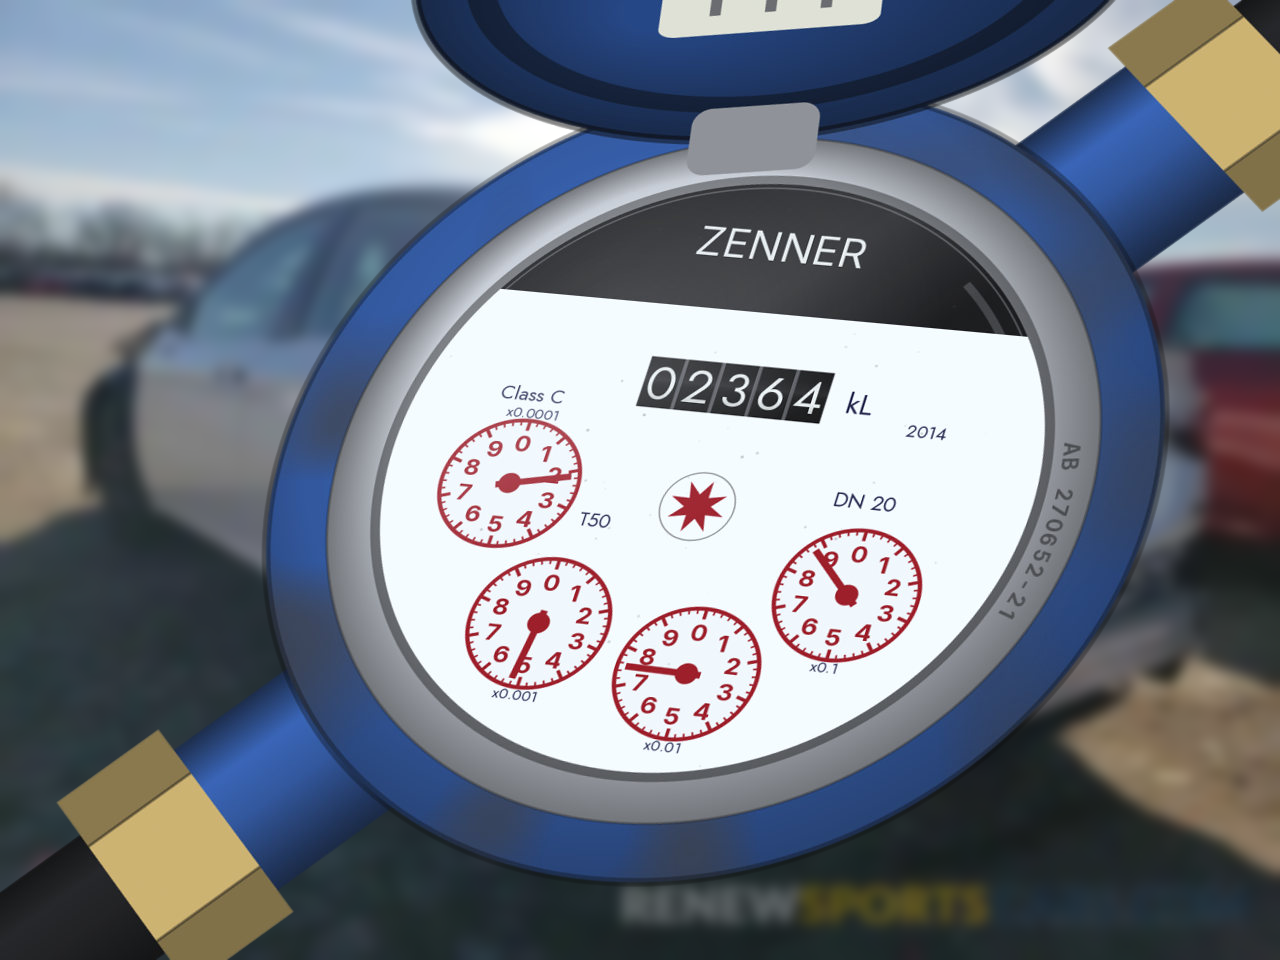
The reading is 2364.8752 kL
